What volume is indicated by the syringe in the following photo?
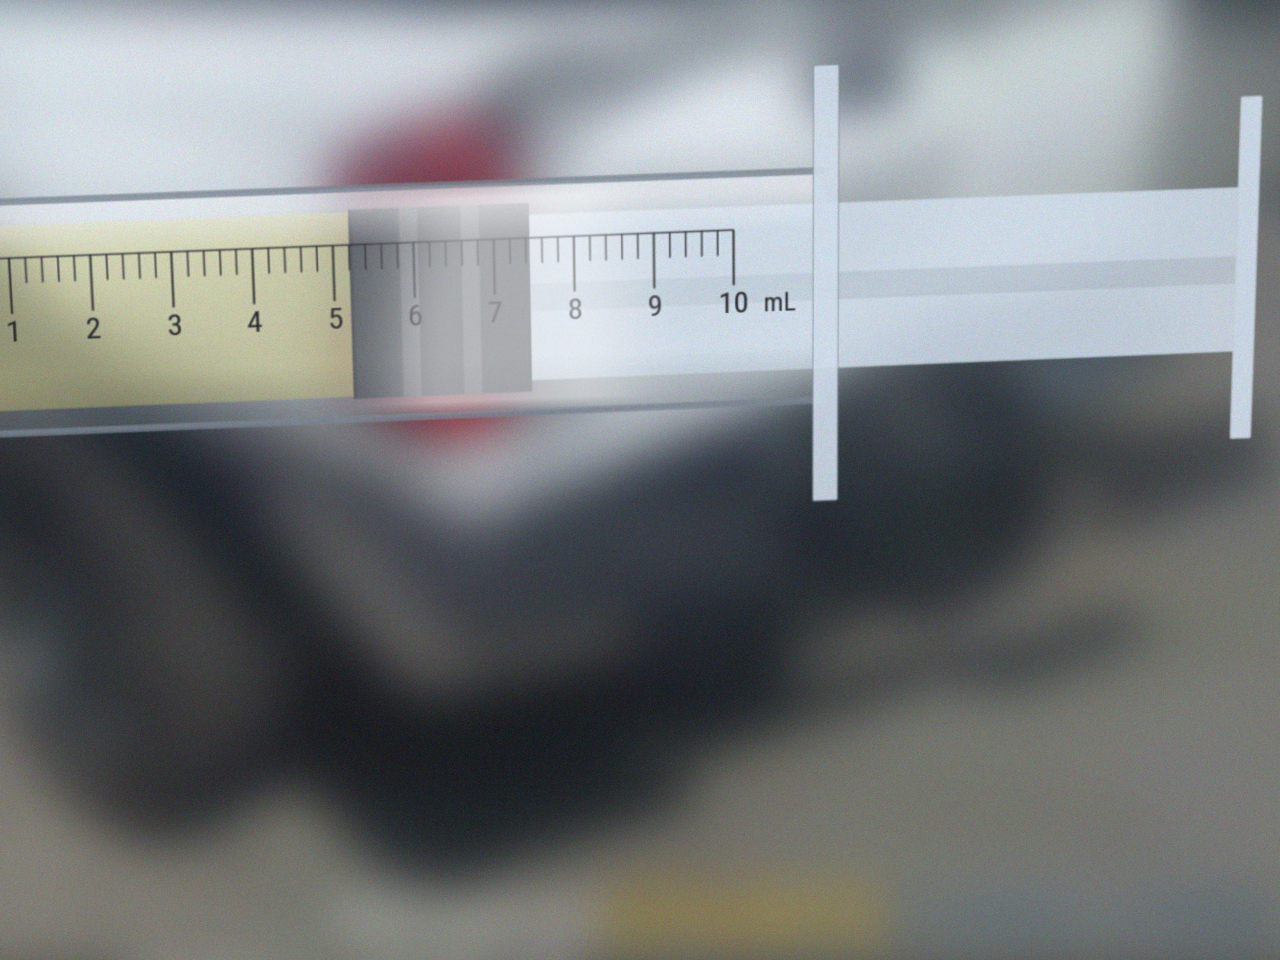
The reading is 5.2 mL
